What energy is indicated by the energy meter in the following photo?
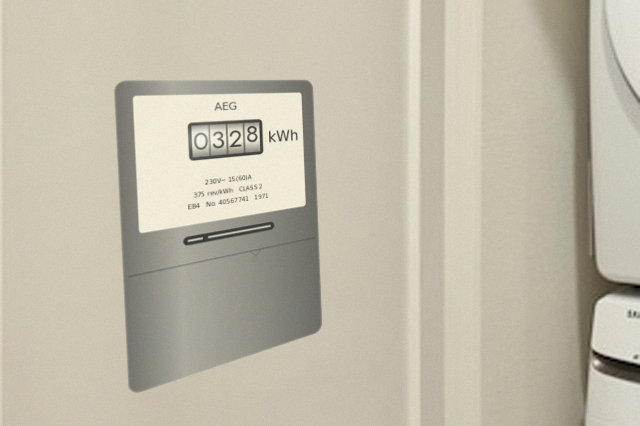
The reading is 328 kWh
